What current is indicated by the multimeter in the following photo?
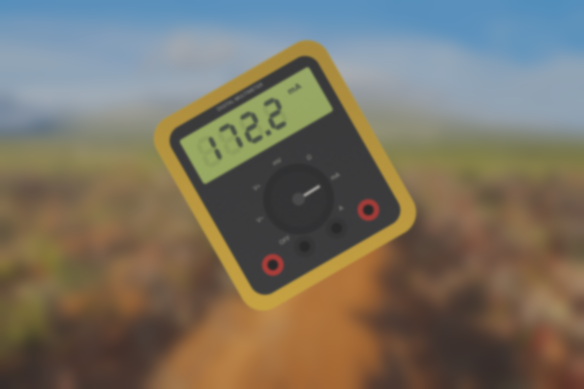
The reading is 172.2 mA
